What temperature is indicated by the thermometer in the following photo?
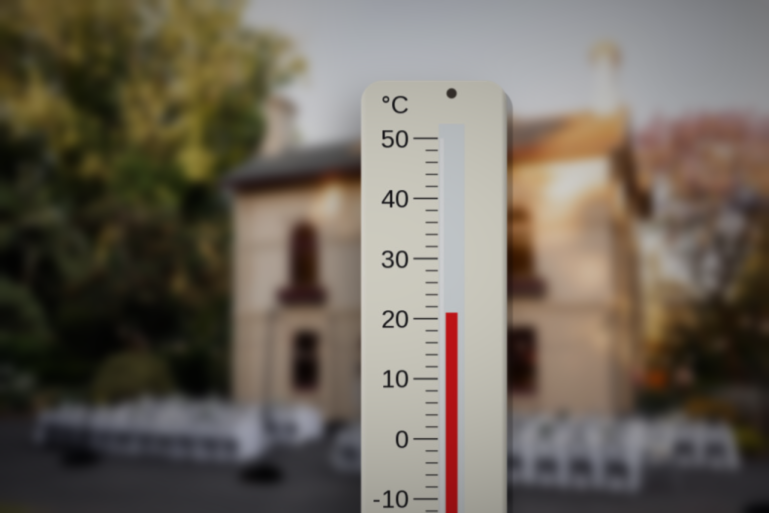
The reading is 21 °C
